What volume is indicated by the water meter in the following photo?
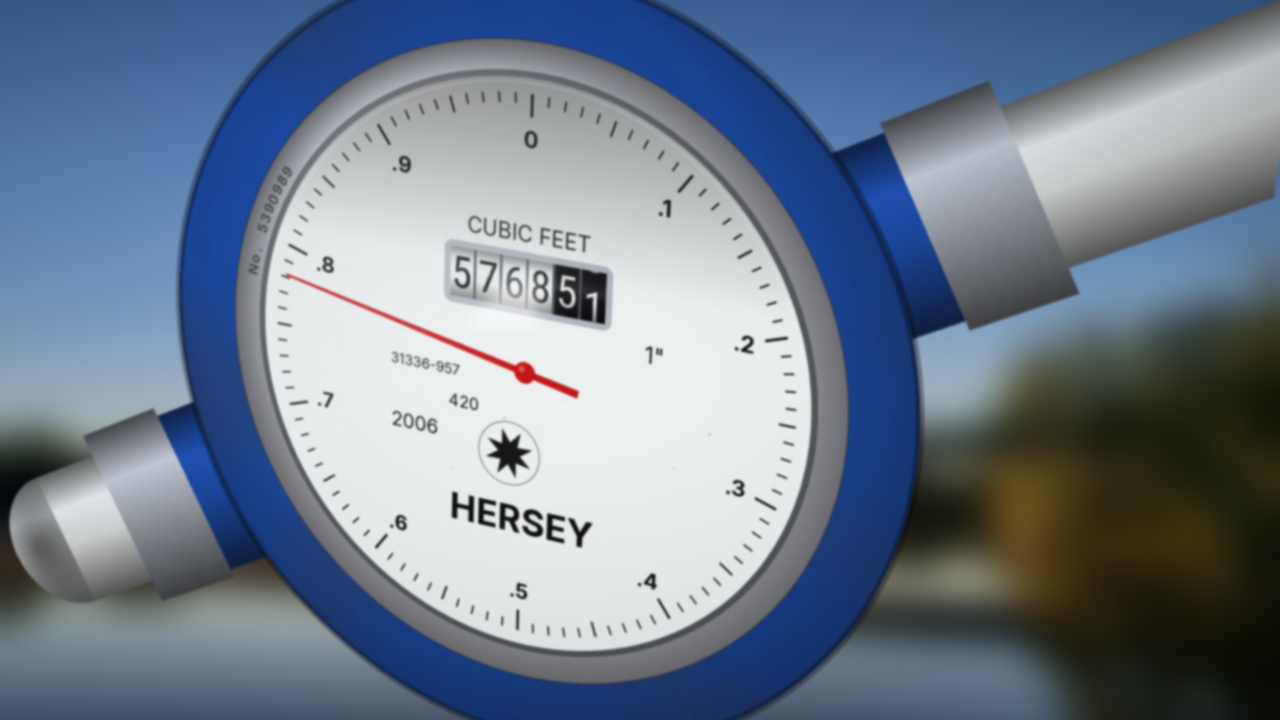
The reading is 576850.78 ft³
